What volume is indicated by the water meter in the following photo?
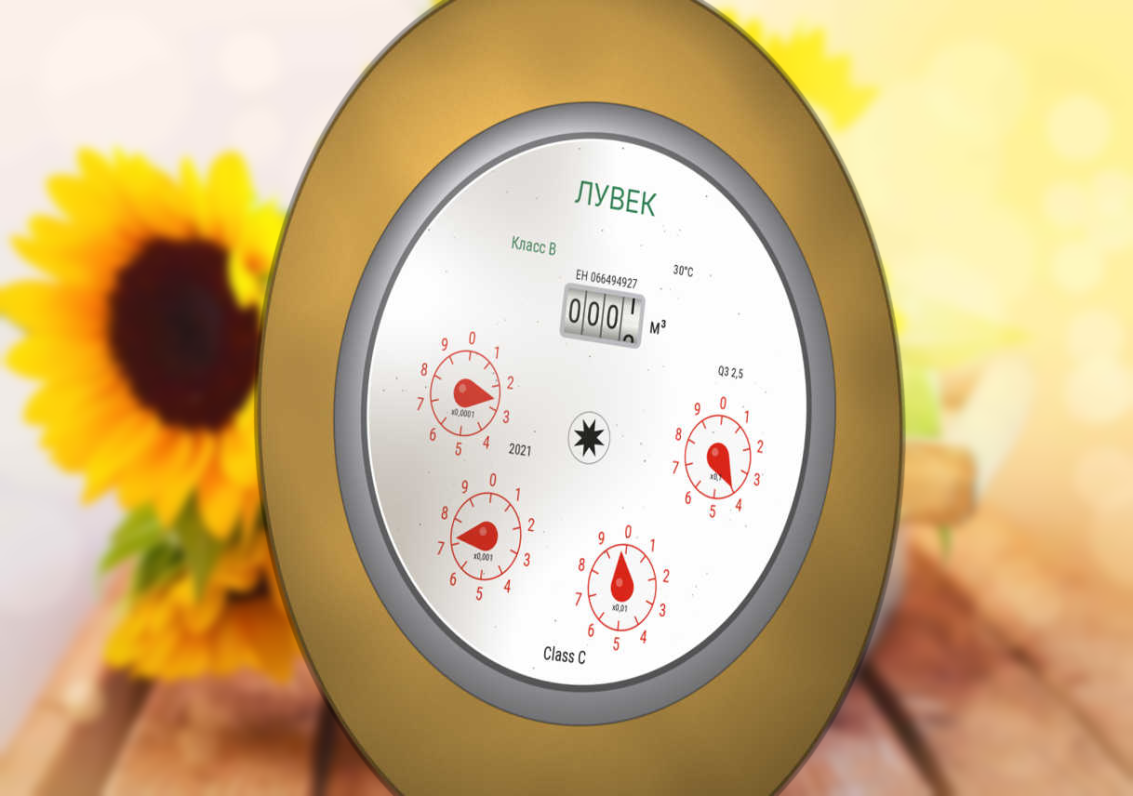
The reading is 1.3972 m³
